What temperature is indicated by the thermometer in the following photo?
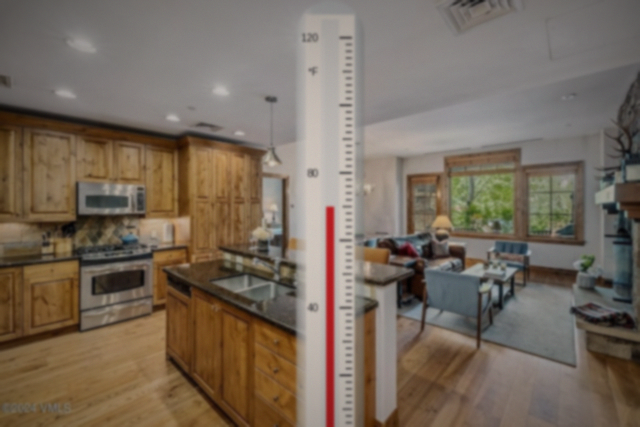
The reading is 70 °F
